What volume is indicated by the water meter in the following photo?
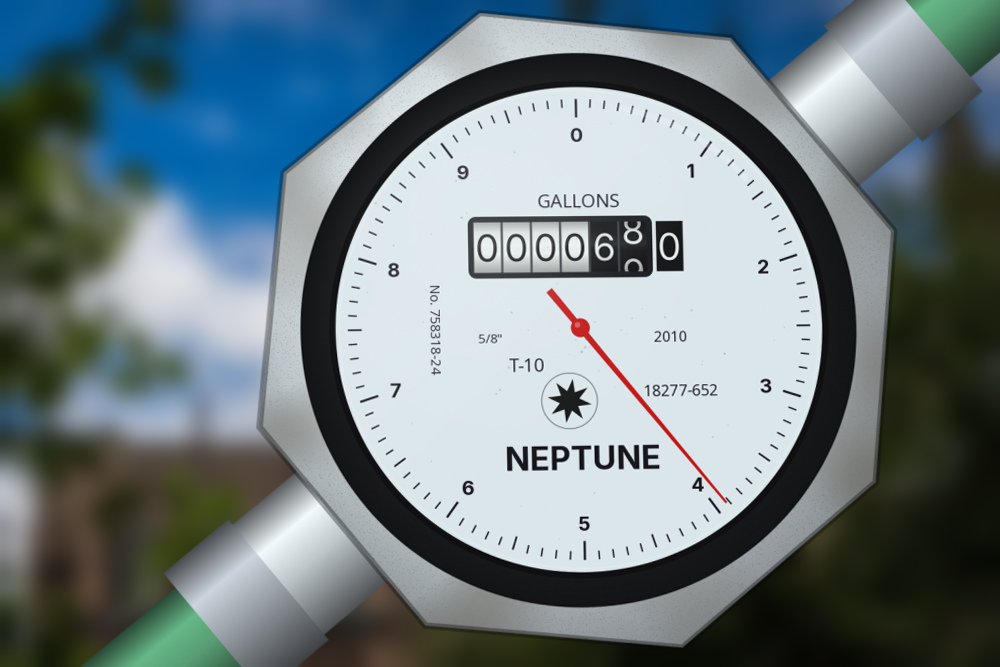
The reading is 683.9 gal
